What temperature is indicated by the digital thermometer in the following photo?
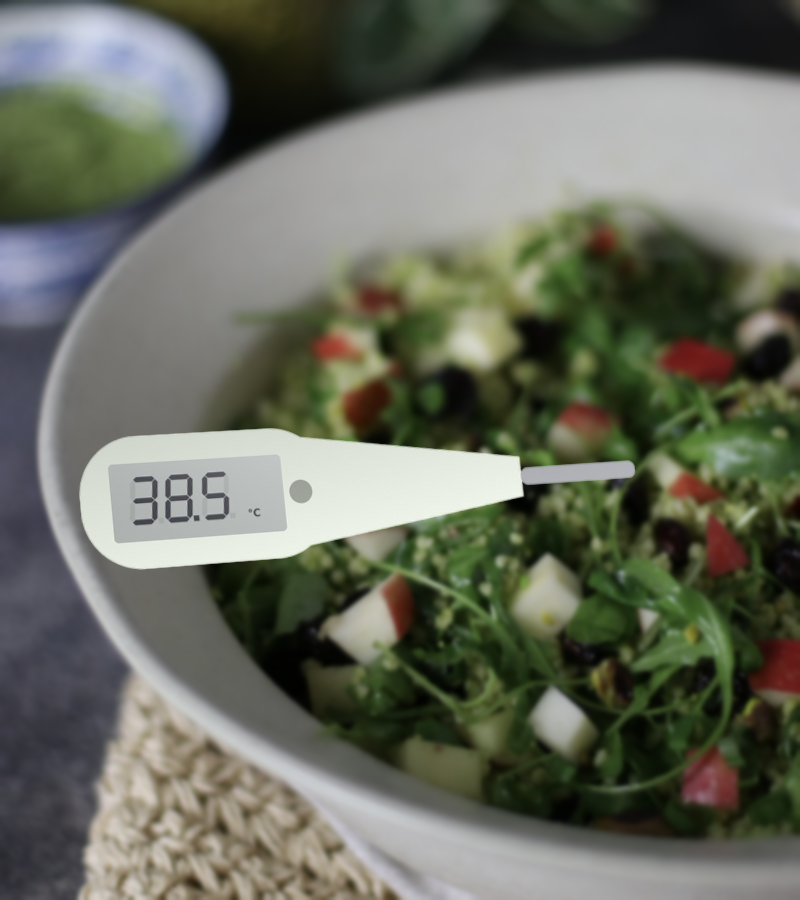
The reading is 38.5 °C
